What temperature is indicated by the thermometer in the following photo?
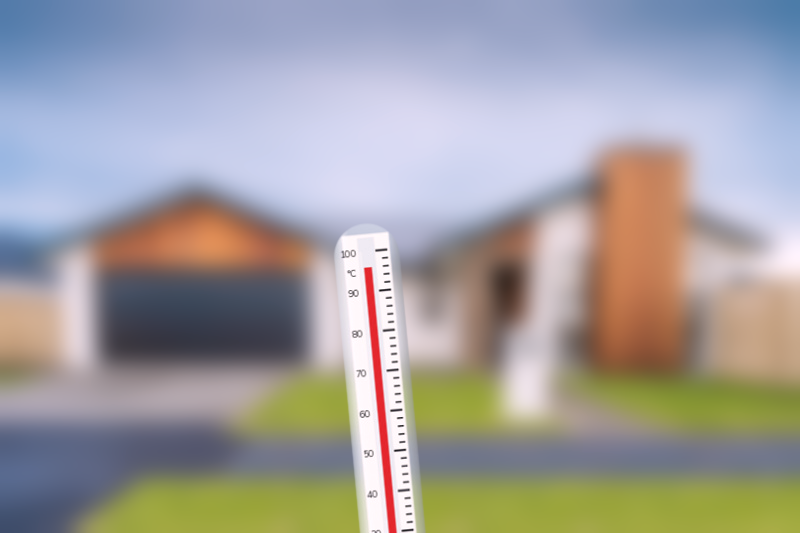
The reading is 96 °C
